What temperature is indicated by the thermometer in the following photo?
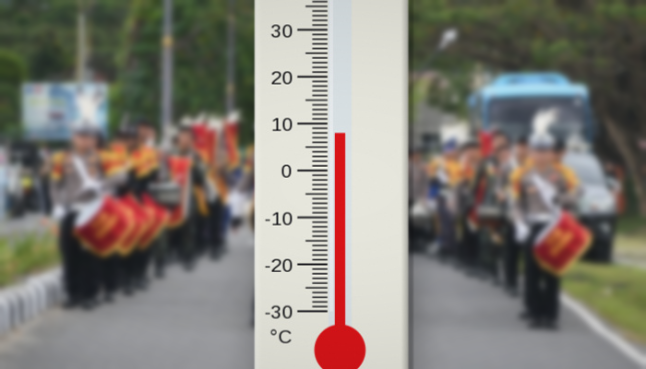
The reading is 8 °C
